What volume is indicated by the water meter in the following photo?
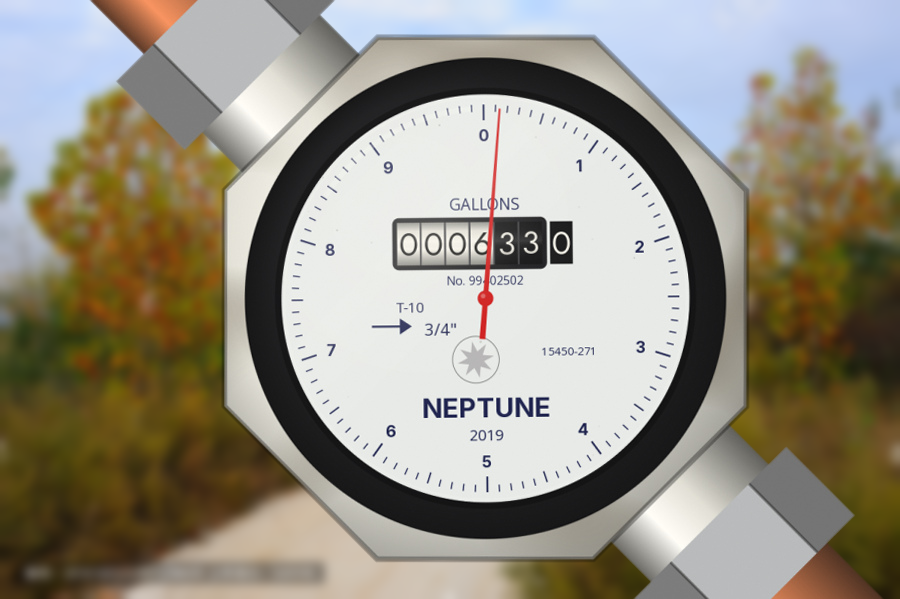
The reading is 6330.1 gal
